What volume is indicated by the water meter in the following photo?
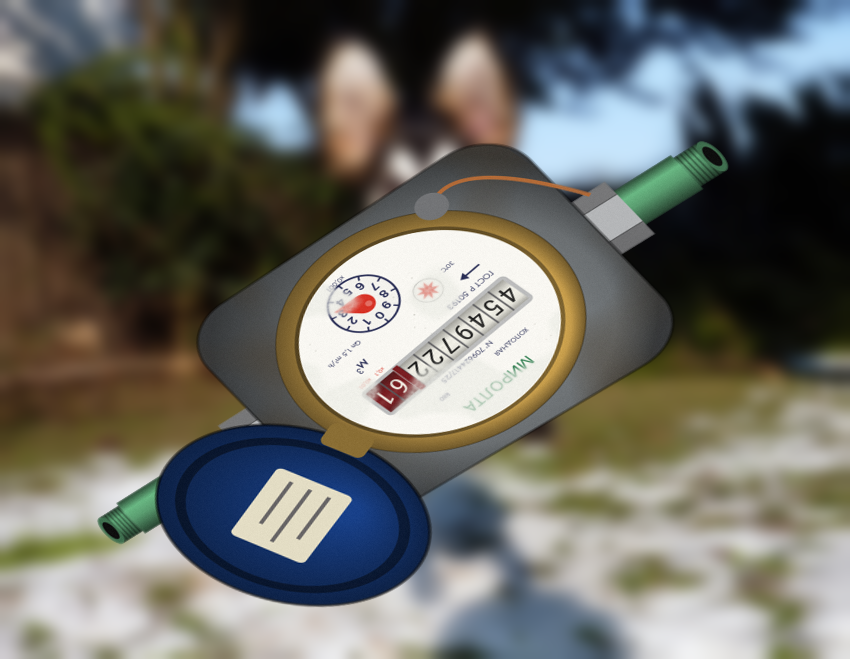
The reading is 4549722.613 m³
